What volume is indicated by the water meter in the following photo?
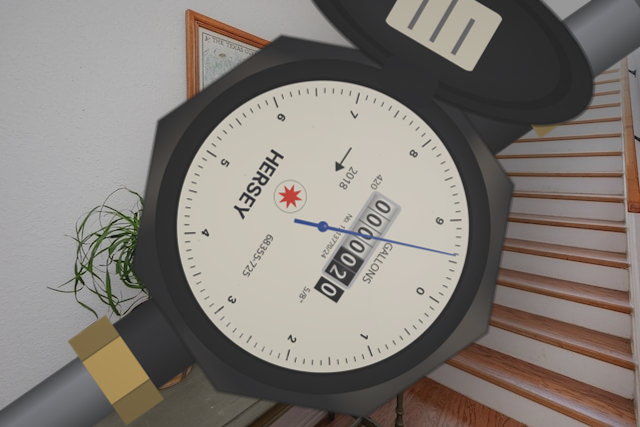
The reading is 19.4 gal
